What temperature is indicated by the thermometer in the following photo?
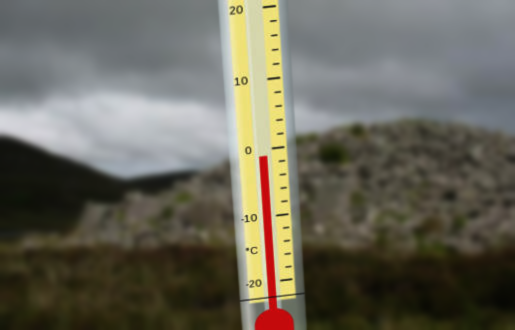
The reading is -1 °C
